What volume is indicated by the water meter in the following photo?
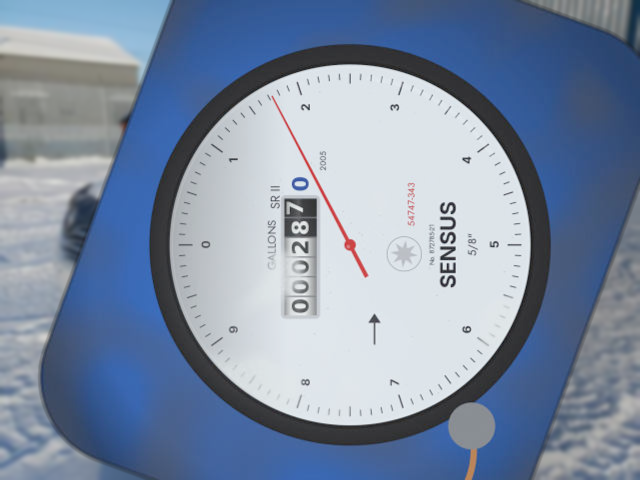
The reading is 2871.7 gal
